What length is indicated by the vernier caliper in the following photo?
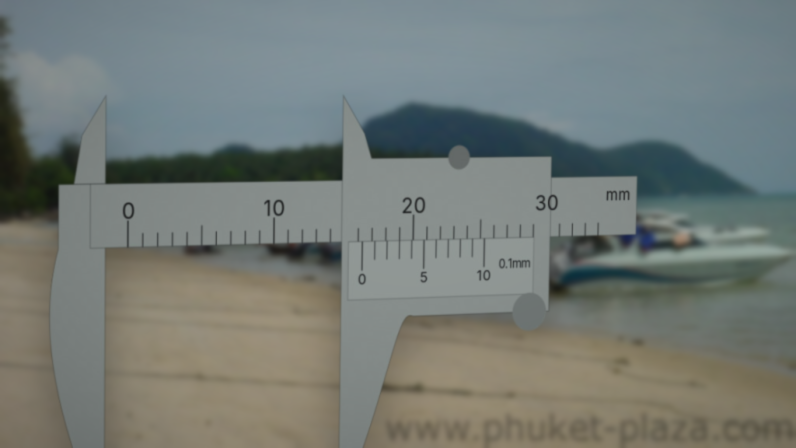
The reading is 16.3 mm
